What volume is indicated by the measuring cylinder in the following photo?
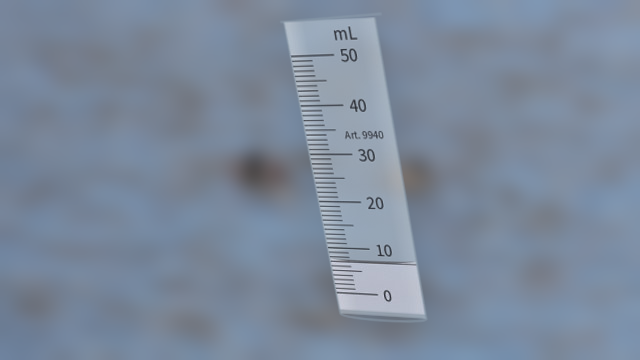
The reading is 7 mL
